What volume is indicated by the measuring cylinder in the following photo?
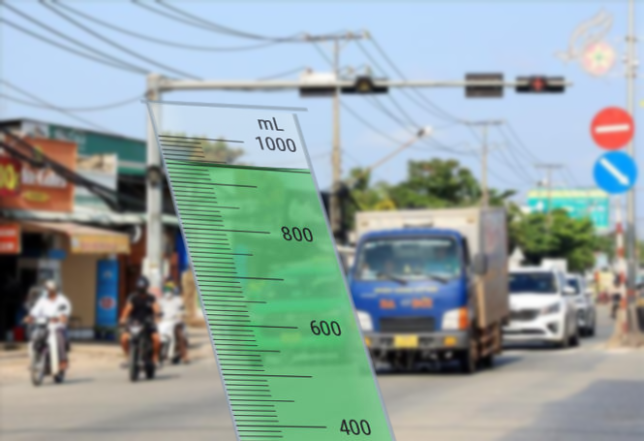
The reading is 940 mL
